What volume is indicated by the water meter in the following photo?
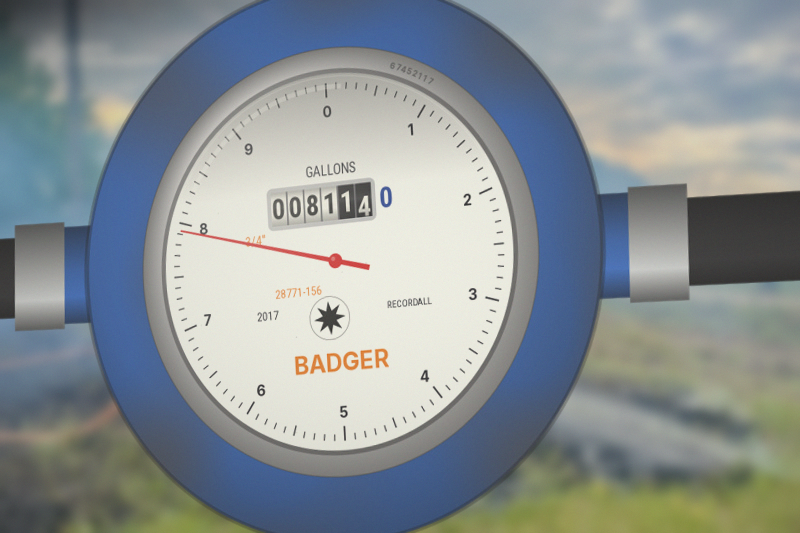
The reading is 81137.9 gal
